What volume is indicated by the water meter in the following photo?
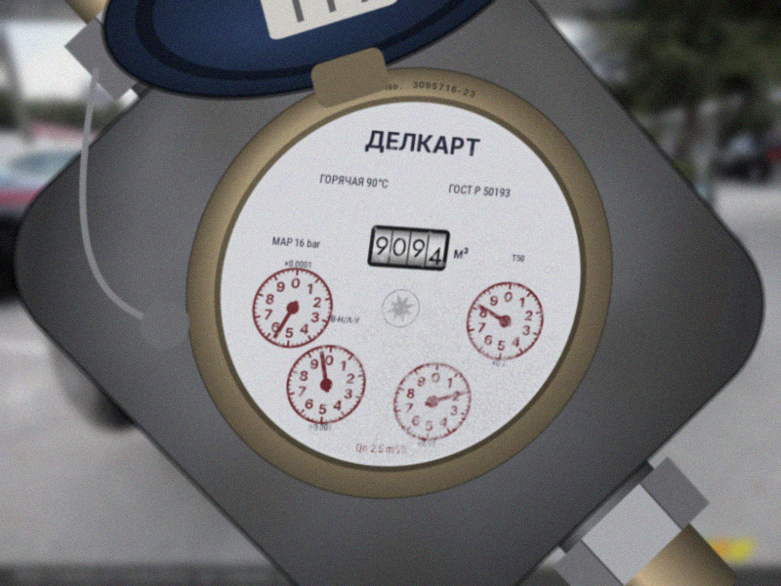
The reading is 9093.8195 m³
